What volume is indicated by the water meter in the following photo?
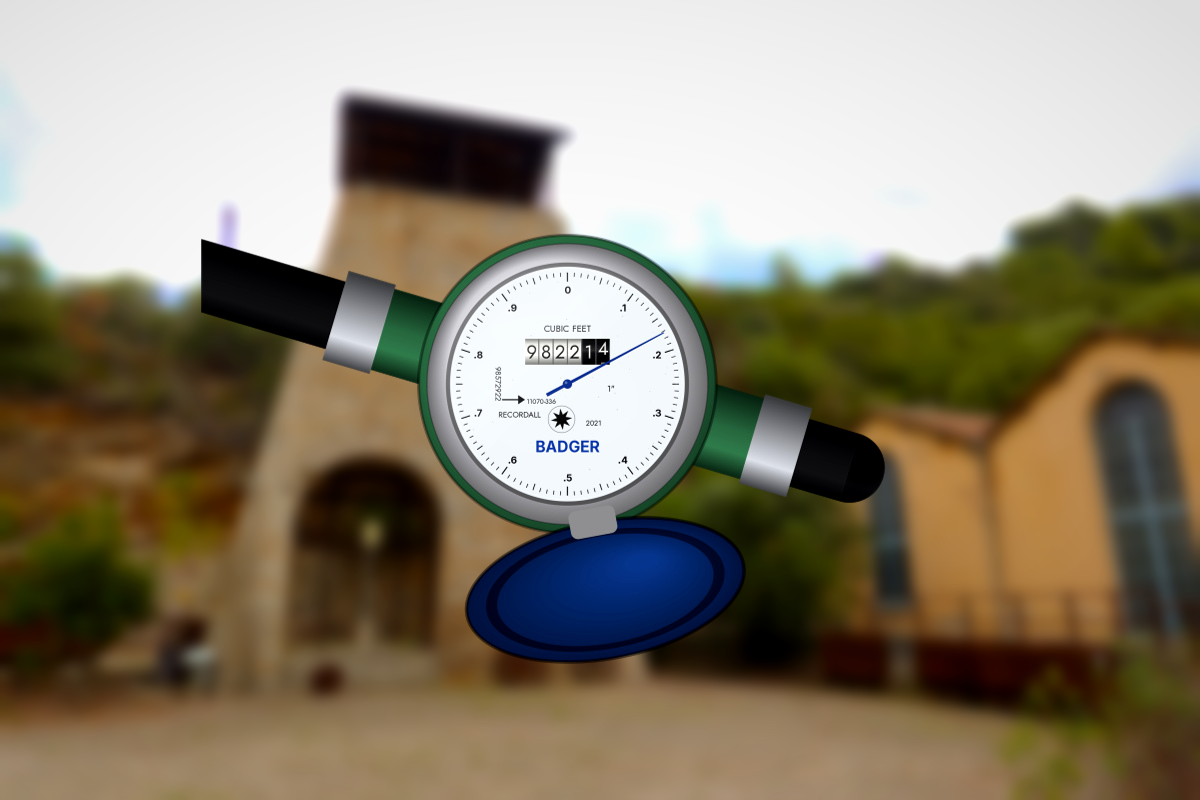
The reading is 982214.17 ft³
